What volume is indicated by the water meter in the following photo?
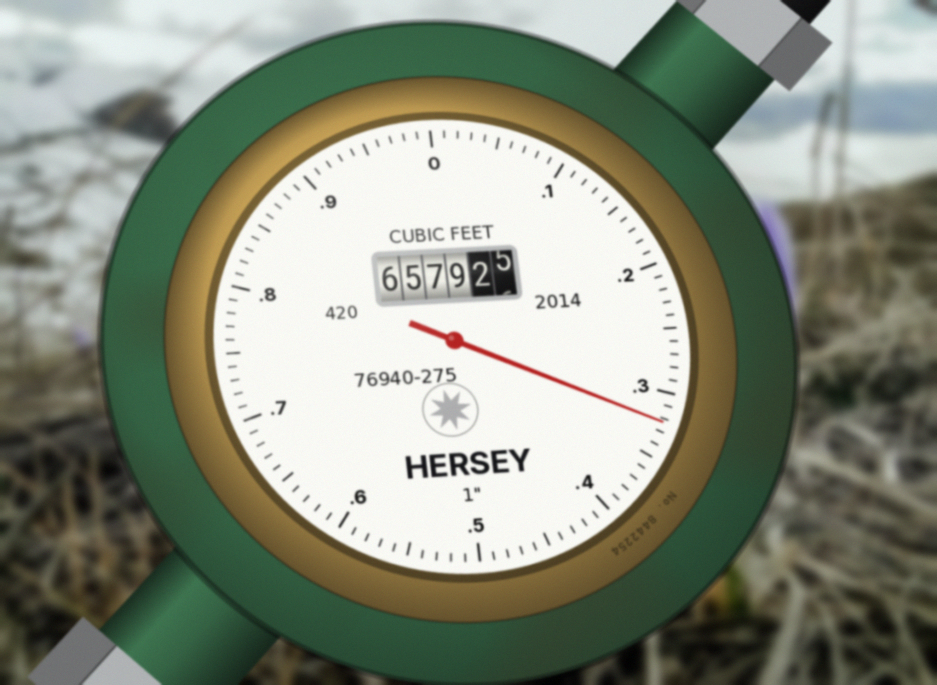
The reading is 657925.32 ft³
